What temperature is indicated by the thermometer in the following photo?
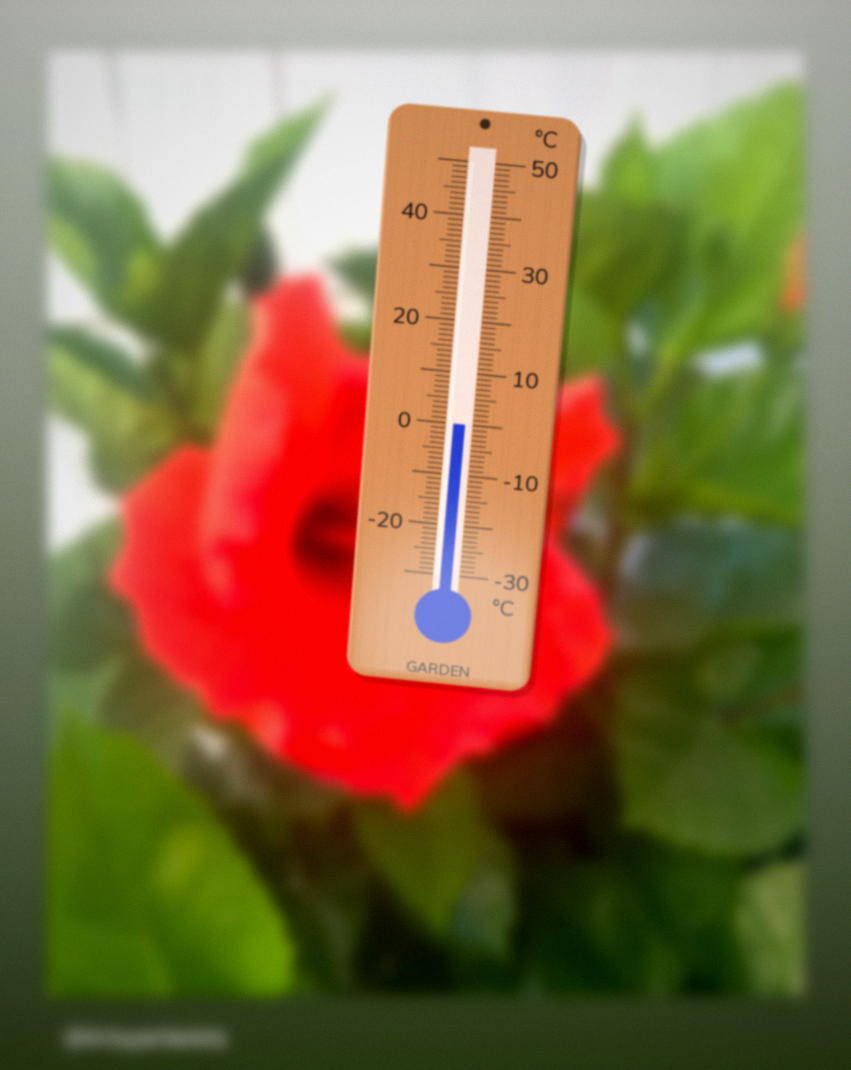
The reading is 0 °C
